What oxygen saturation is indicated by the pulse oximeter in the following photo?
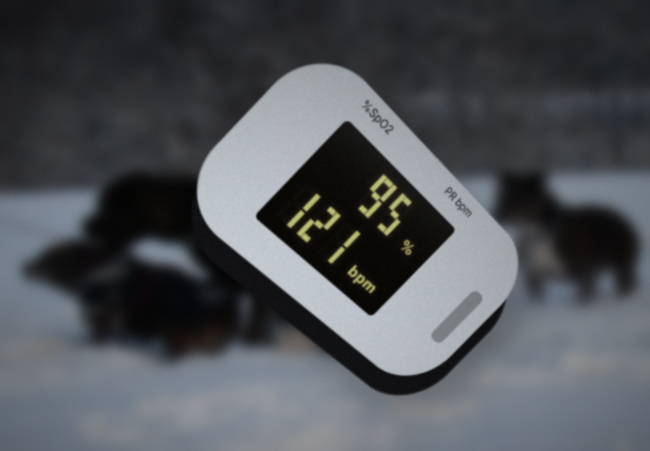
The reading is 95 %
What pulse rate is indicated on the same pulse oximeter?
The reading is 121 bpm
